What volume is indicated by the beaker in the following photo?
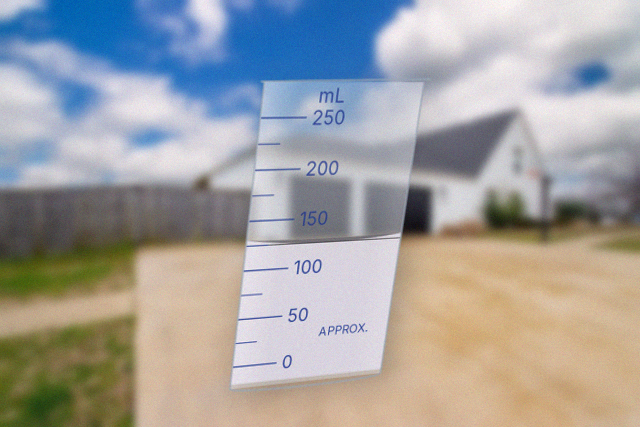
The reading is 125 mL
